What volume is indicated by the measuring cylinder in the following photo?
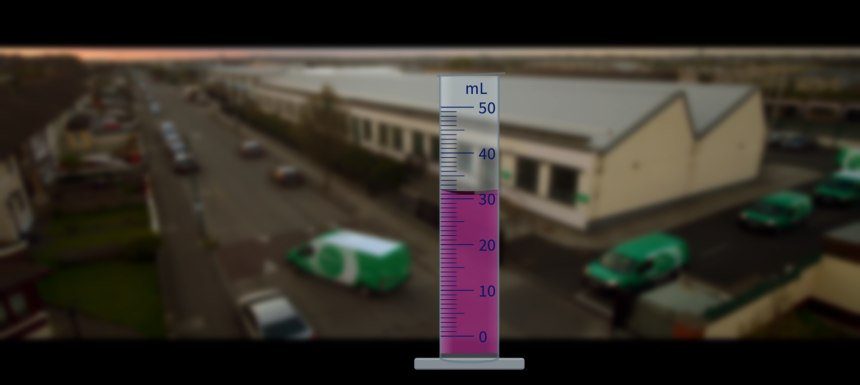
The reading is 31 mL
